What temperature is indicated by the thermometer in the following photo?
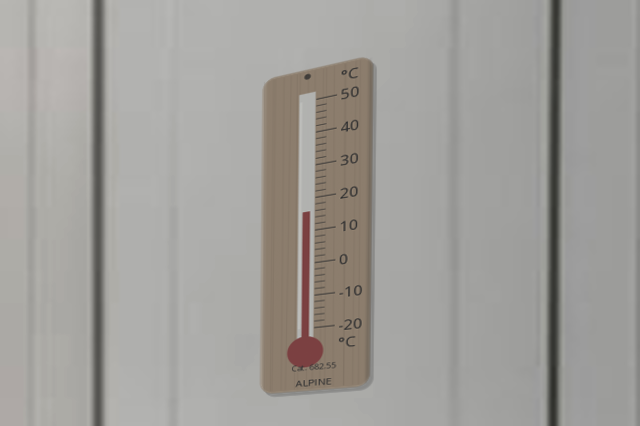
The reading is 16 °C
